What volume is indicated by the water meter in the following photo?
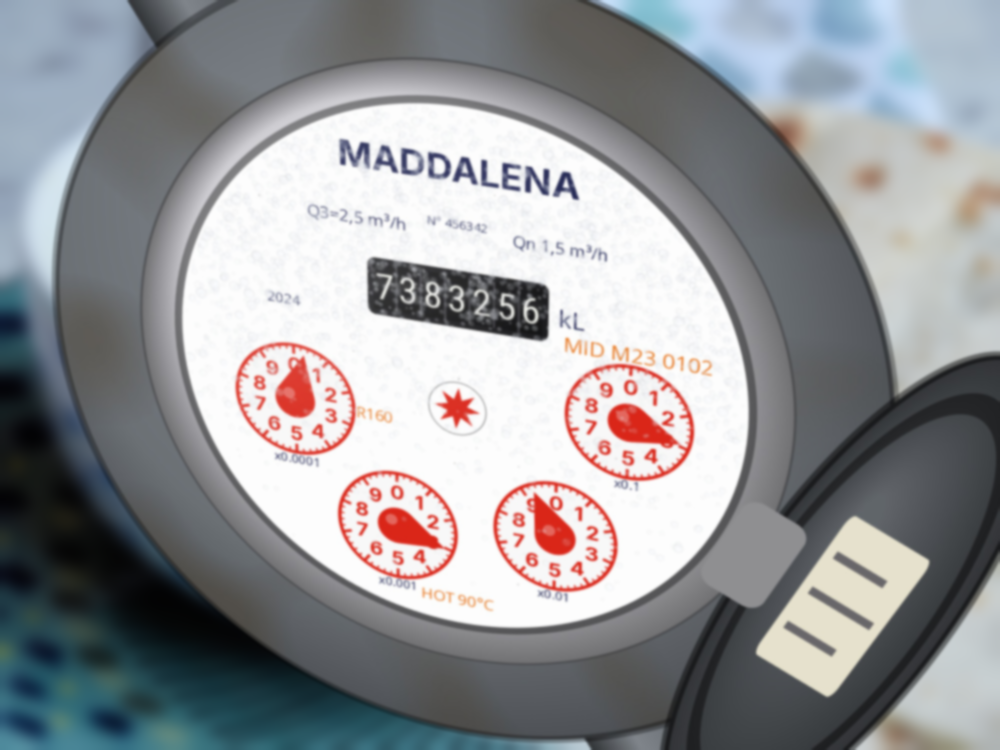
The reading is 7383256.2930 kL
